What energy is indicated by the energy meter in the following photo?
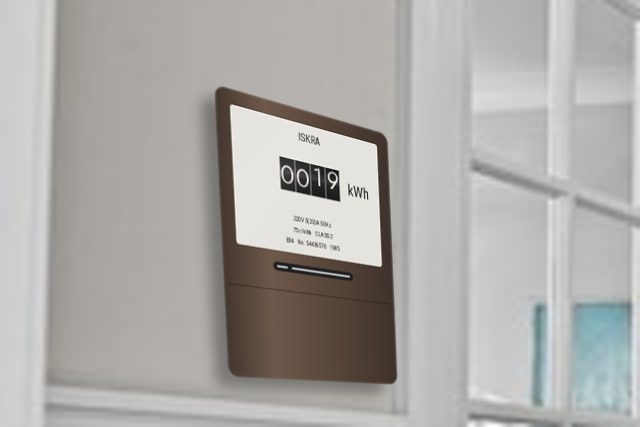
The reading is 19 kWh
